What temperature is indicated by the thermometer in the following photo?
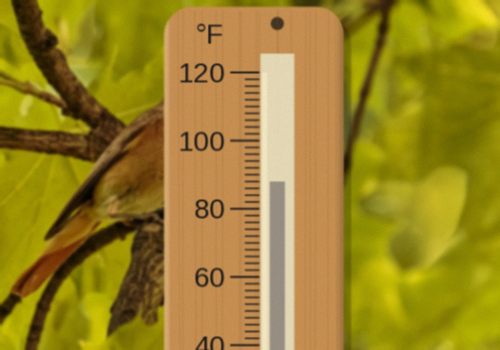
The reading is 88 °F
